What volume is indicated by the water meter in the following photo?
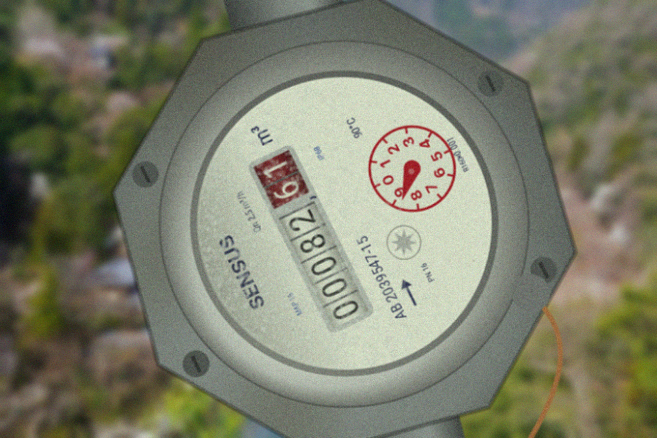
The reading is 82.618 m³
